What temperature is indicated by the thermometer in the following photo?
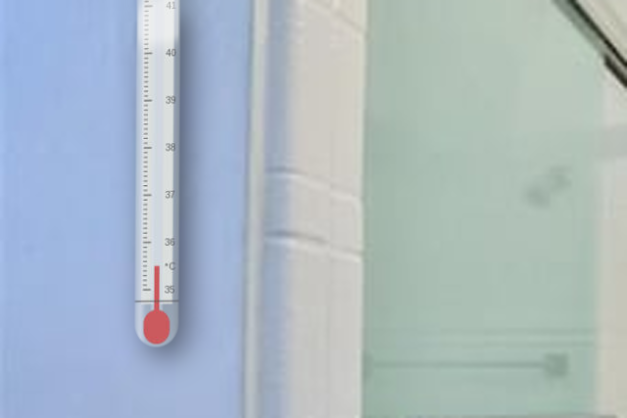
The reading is 35.5 °C
